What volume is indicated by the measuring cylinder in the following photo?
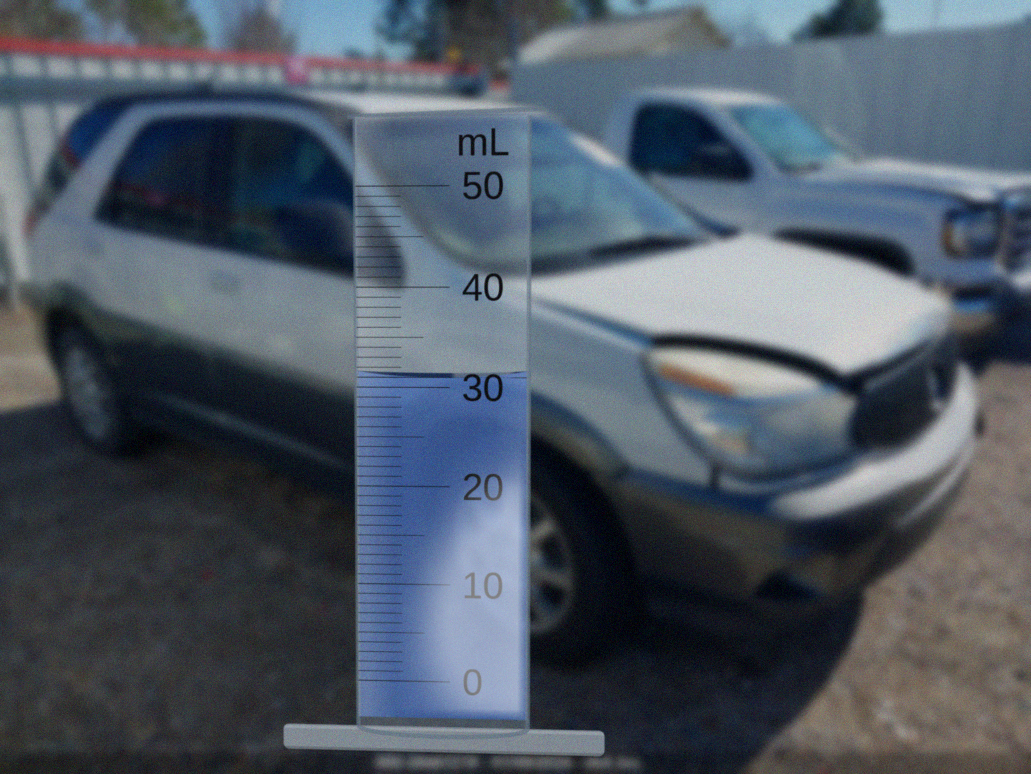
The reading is 31 mL
